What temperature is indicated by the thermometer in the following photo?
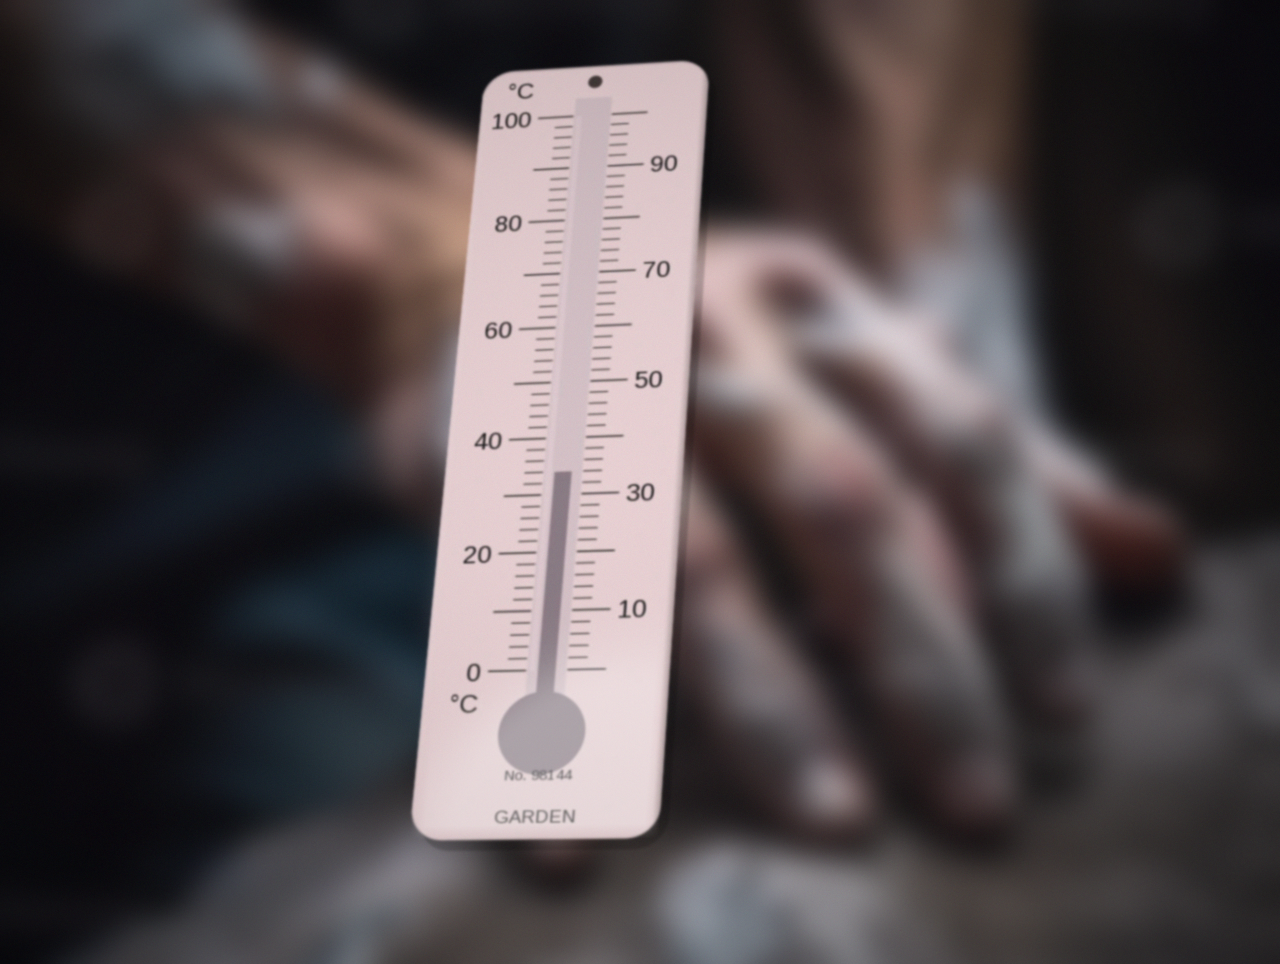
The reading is 34 °C
